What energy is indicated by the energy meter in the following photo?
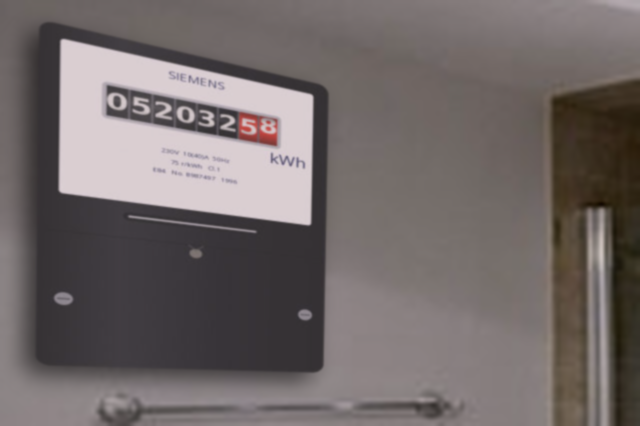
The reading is 52032.58 kWh
